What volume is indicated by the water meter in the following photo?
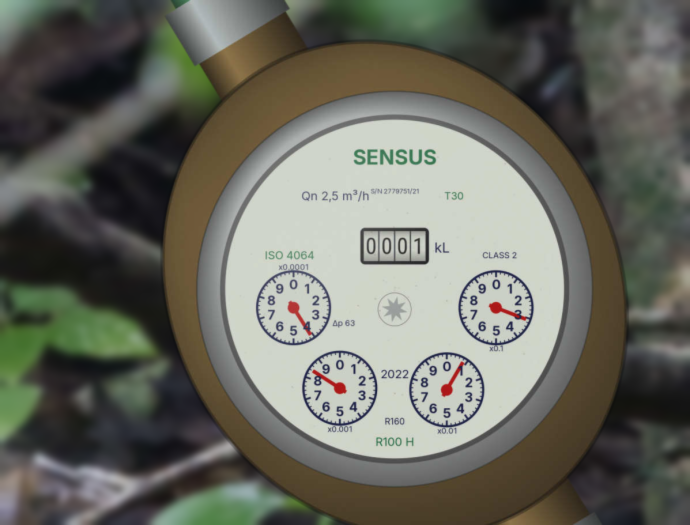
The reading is 1.3084 kL
